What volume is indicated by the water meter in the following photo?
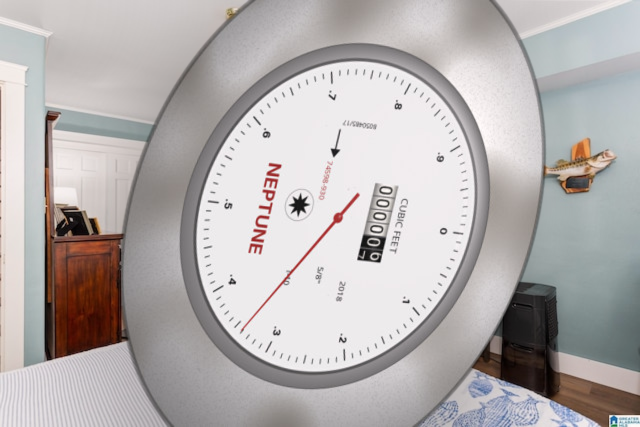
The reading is 6.34 ft³
